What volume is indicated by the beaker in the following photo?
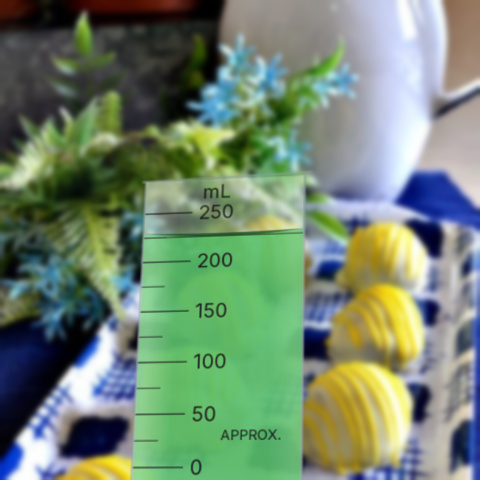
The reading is 225 mL
